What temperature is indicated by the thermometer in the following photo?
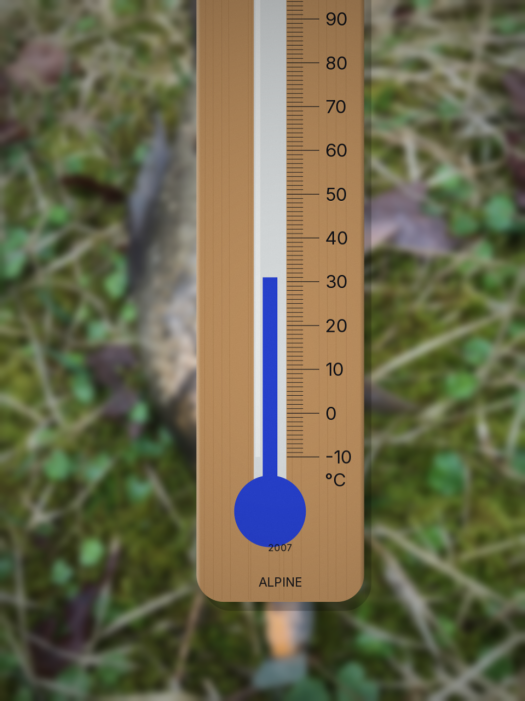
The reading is 31 °C
